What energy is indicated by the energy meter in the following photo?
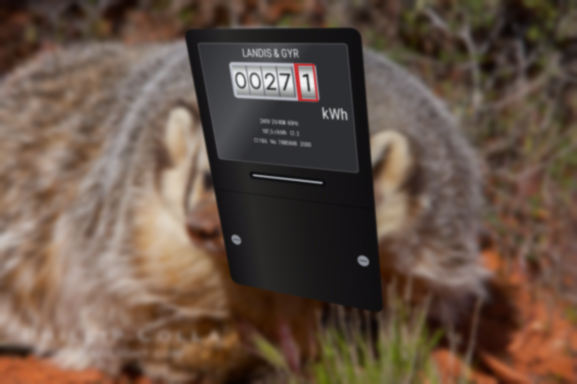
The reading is 27.1 kWh
